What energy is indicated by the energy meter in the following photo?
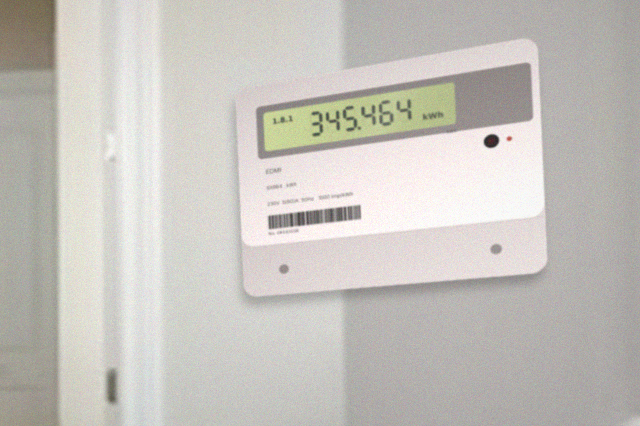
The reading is 345.464 kWh
